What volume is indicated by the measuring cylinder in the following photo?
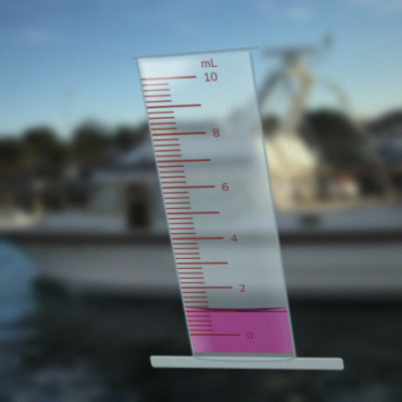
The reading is 1 mL
